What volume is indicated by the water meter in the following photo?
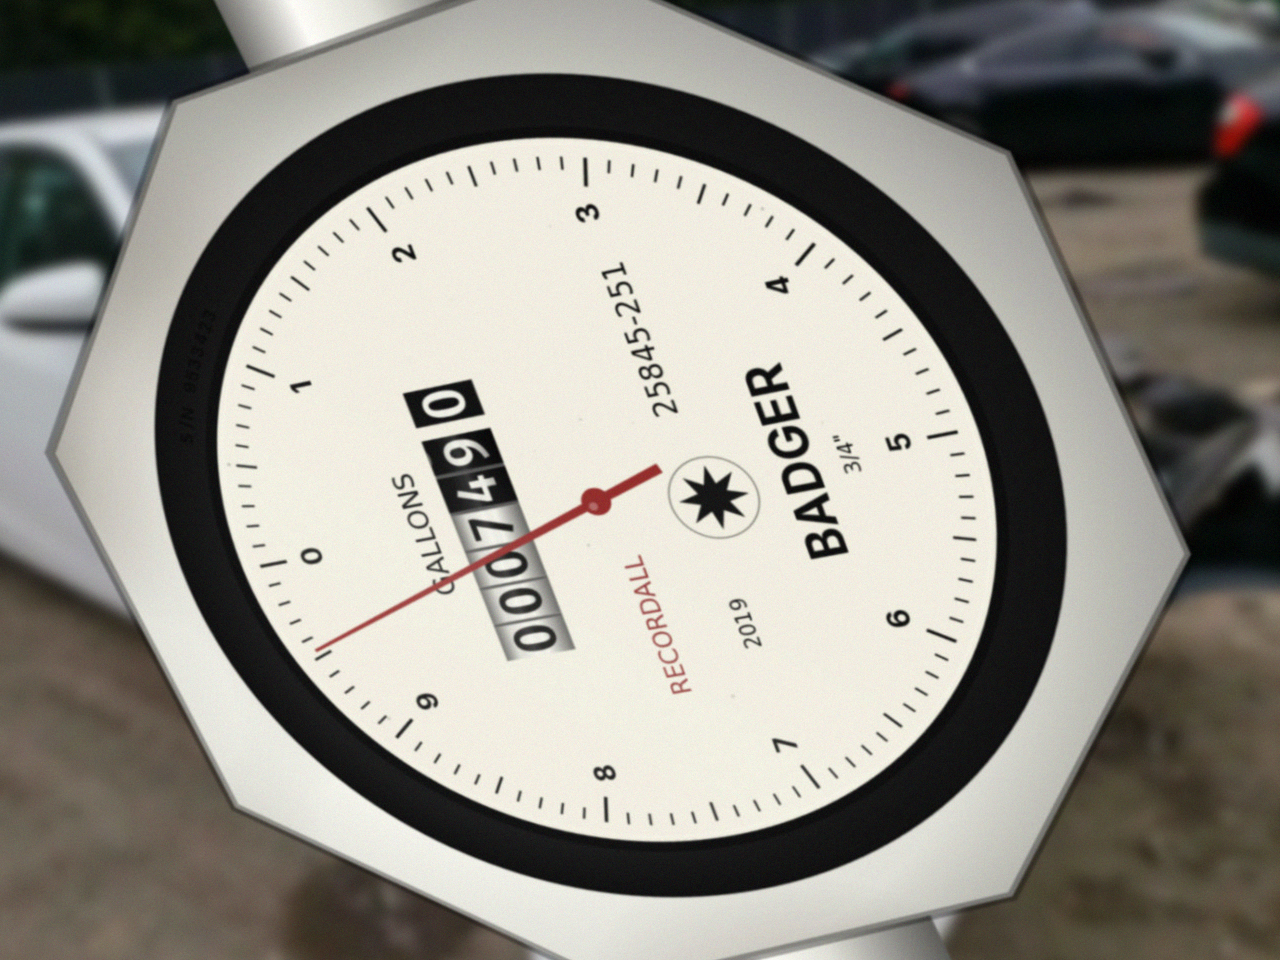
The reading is 7489.5 gal
